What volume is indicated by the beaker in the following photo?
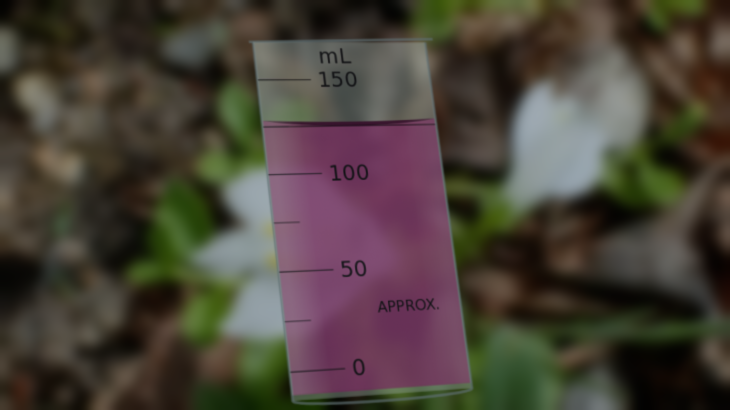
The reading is 125 mL
